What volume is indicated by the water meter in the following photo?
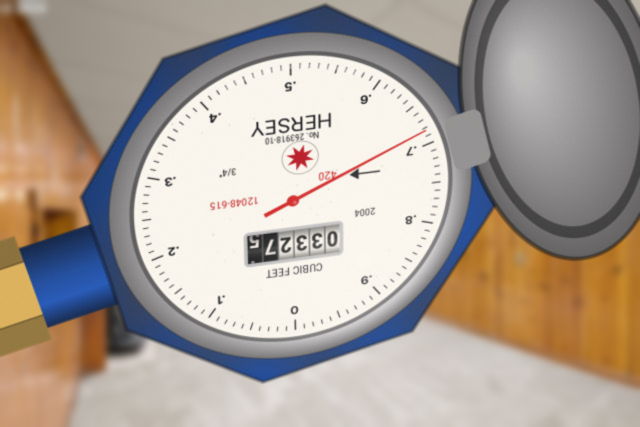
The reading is 33274.68 ft³
